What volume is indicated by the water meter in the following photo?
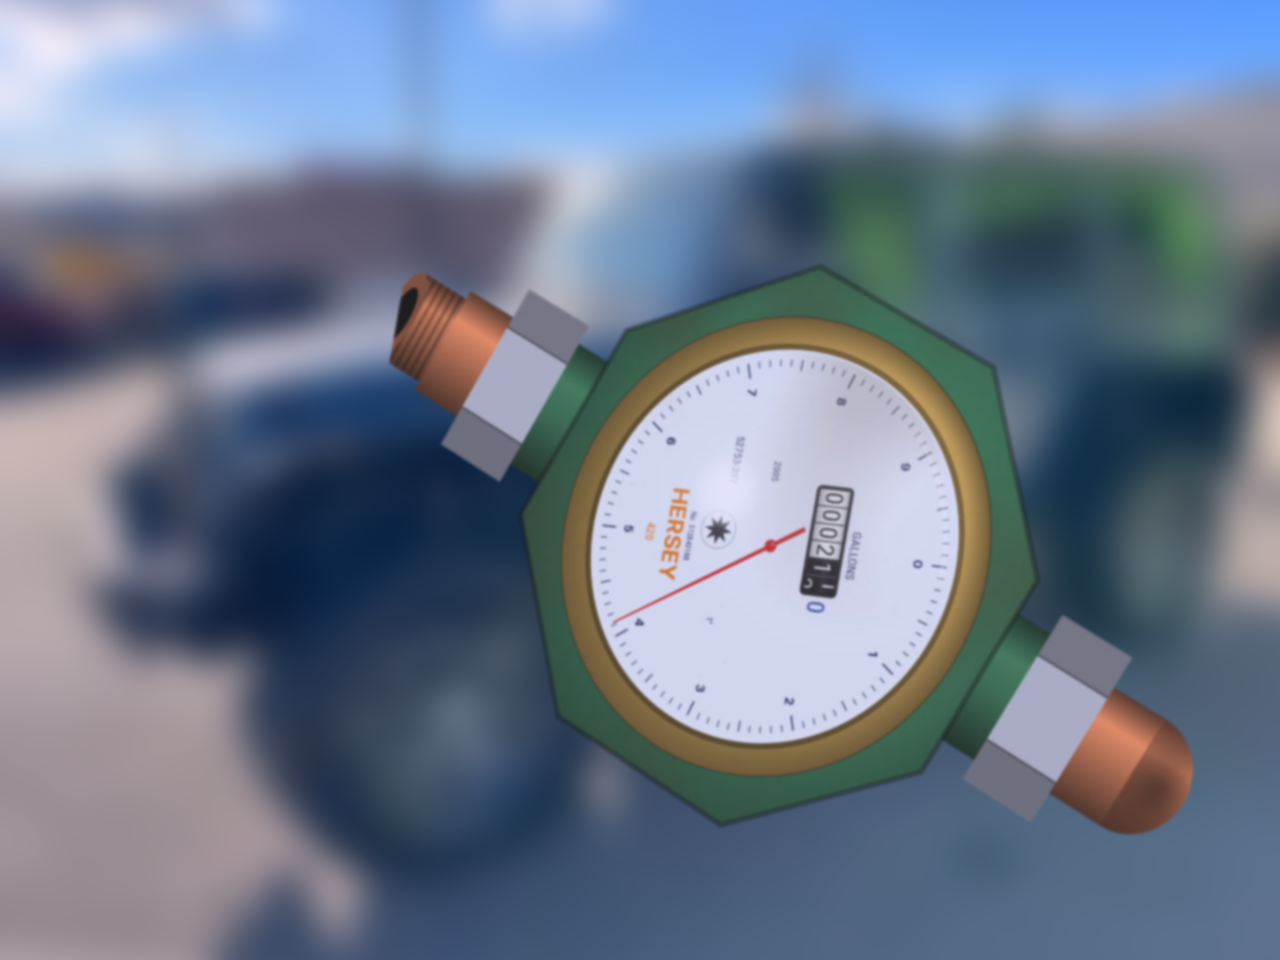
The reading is 2114.1 gal
